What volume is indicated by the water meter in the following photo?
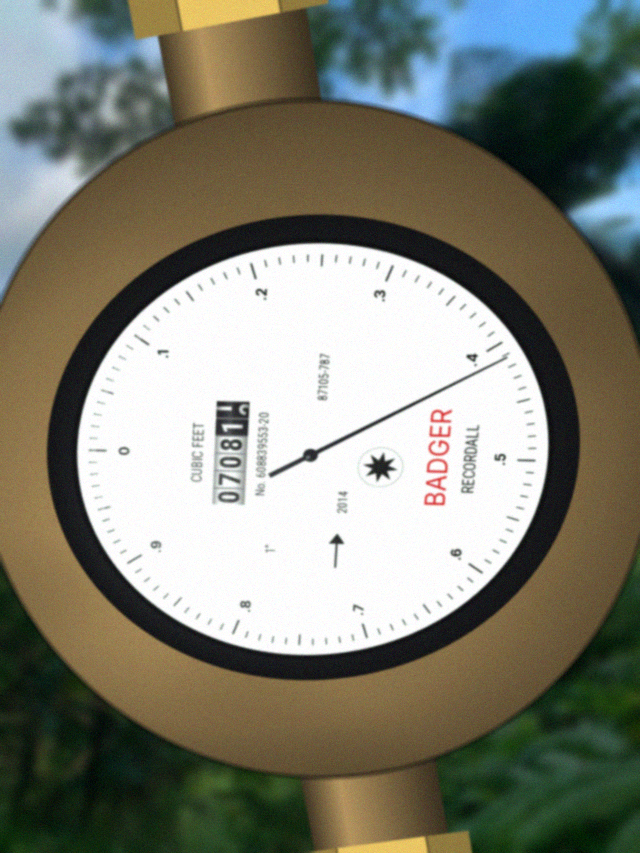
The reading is 70811.41 ft³
